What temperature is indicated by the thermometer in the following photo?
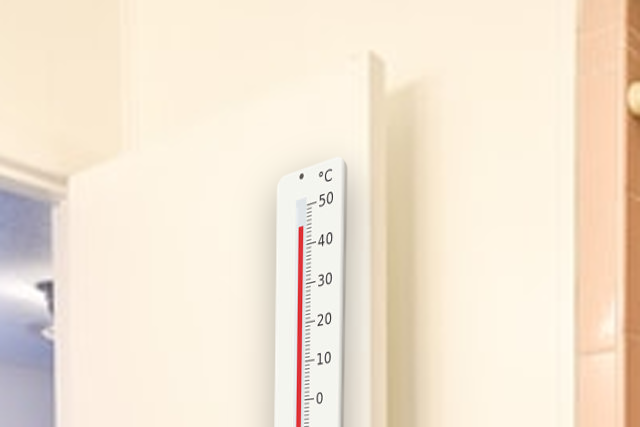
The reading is 45 °C
